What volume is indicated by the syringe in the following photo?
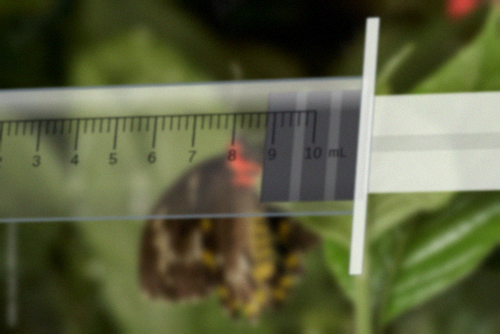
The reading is 8.8 mL
